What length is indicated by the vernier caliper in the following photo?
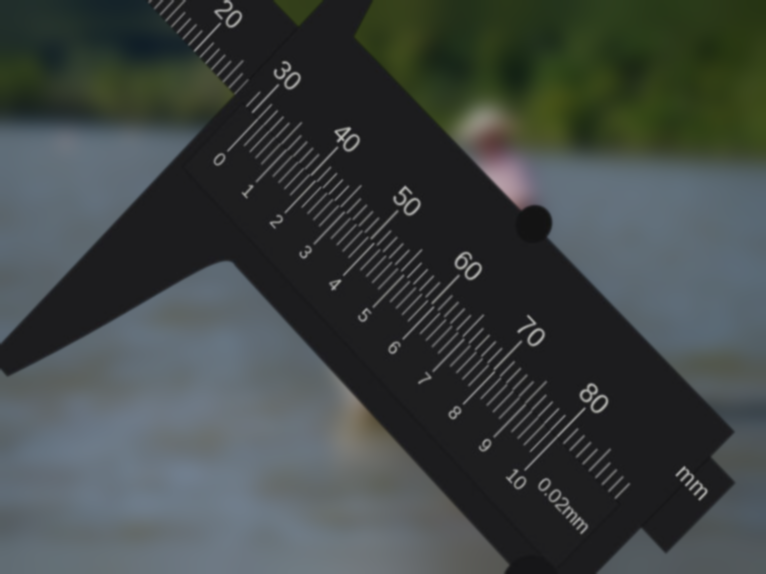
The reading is 31.0 mm
